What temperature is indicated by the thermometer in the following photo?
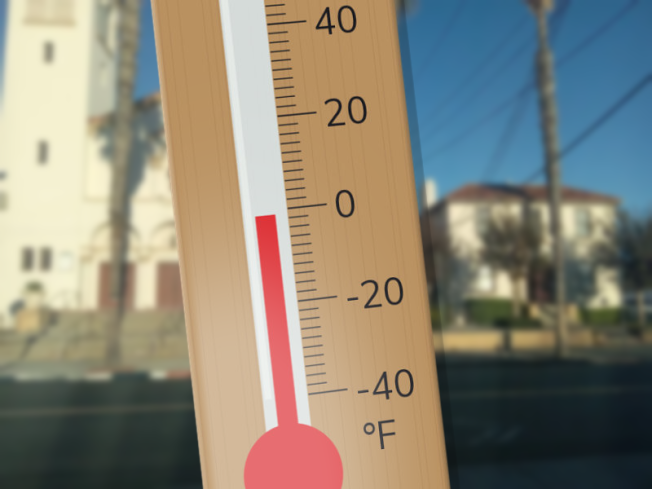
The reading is -1 °F
